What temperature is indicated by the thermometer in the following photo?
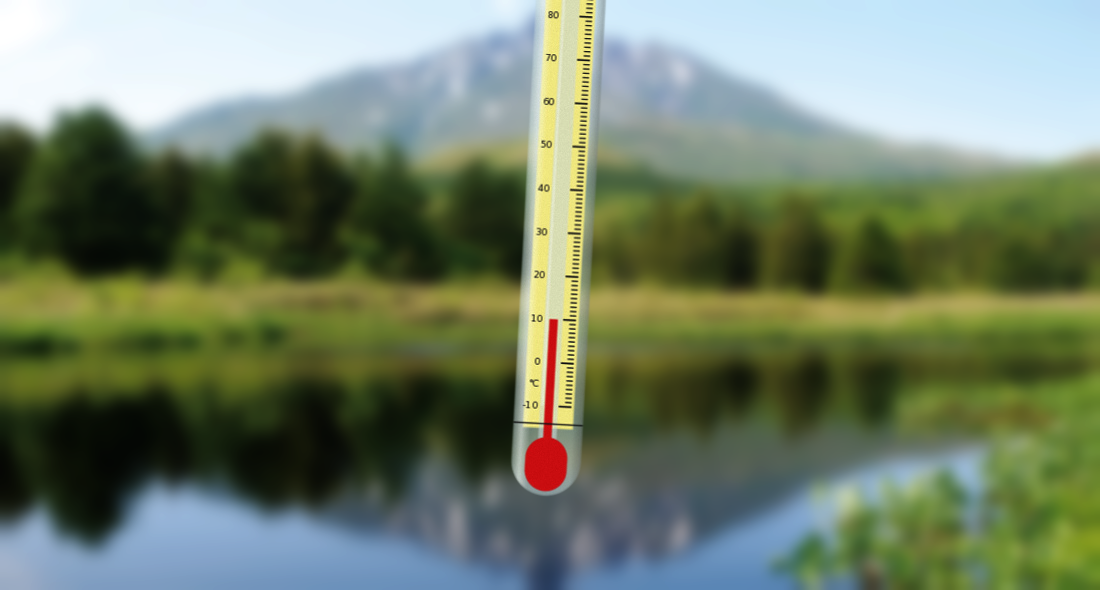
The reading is 10 °C
